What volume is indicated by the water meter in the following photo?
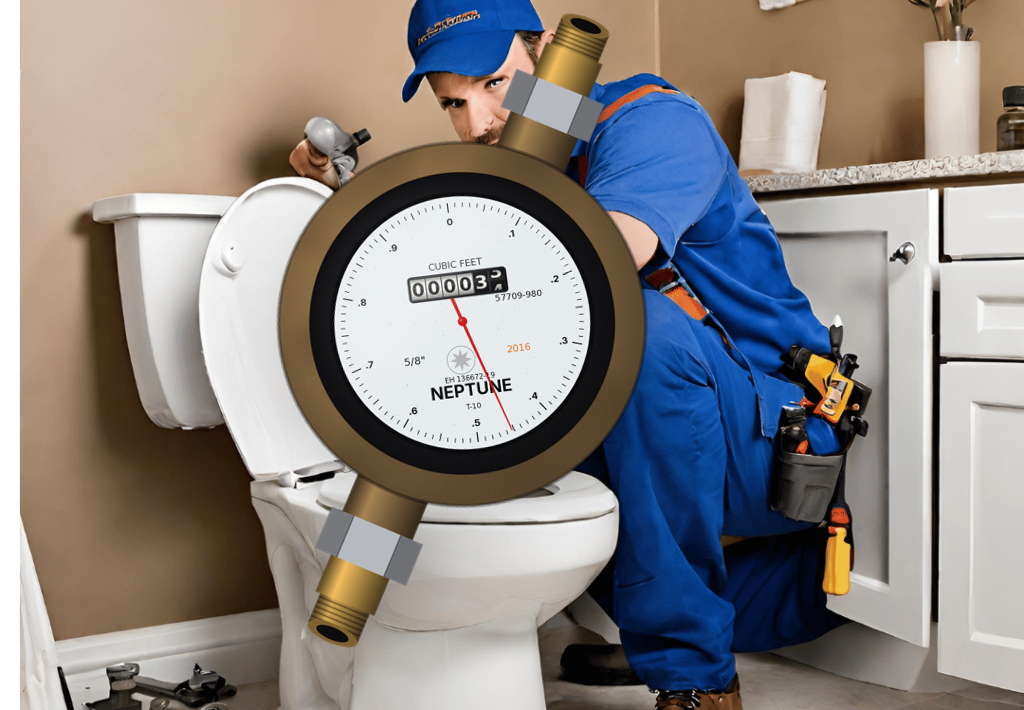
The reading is 33.45 ft³
